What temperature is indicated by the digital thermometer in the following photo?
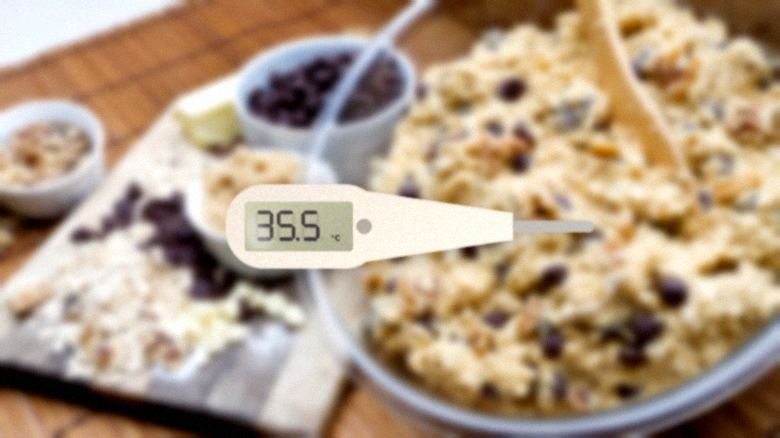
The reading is 35.5 °C
